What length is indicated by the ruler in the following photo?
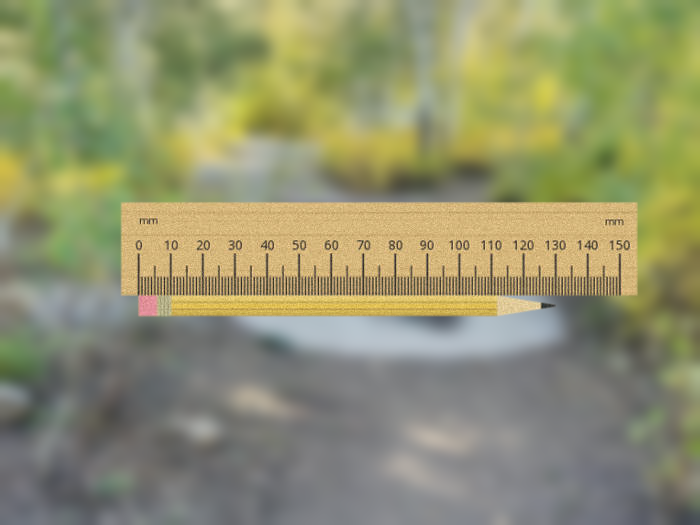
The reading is 130 mm
